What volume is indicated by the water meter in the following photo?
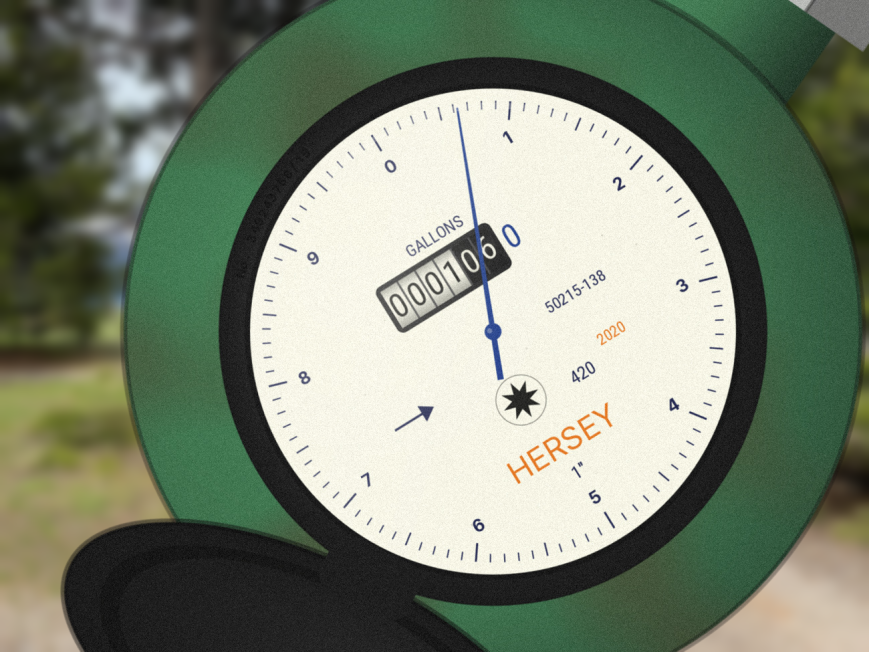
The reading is 1060.6 gal
